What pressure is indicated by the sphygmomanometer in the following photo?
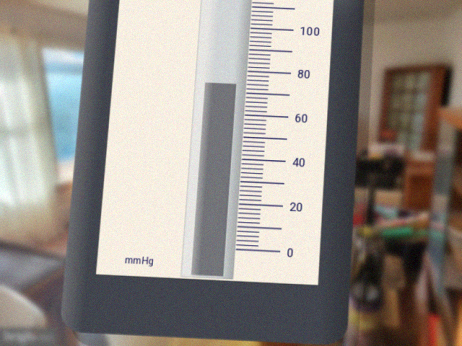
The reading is 74 mmHg
